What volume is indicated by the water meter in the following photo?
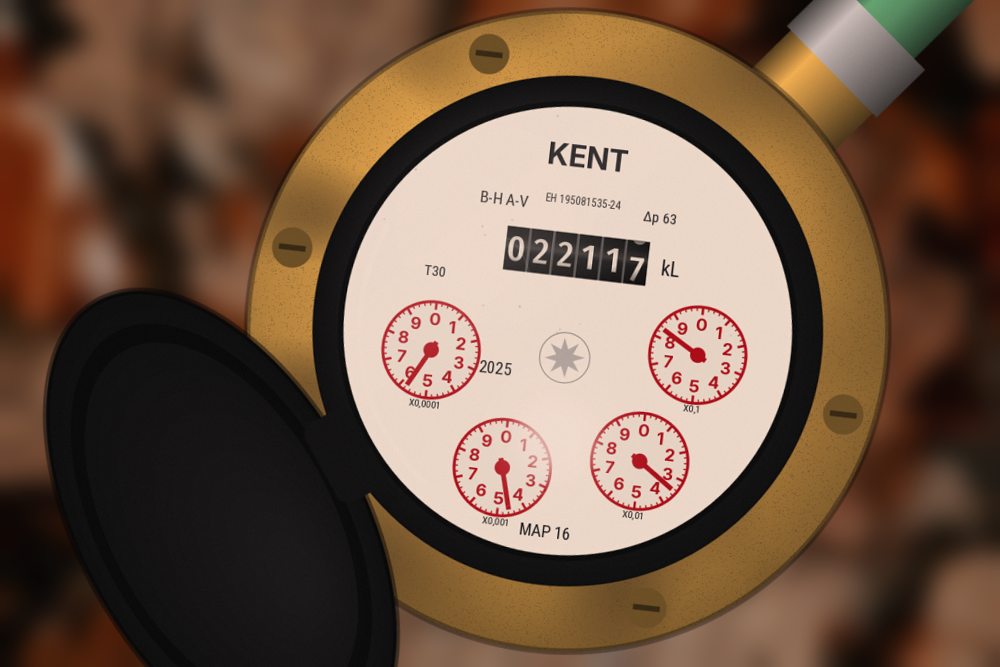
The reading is 22116.8345 kL
